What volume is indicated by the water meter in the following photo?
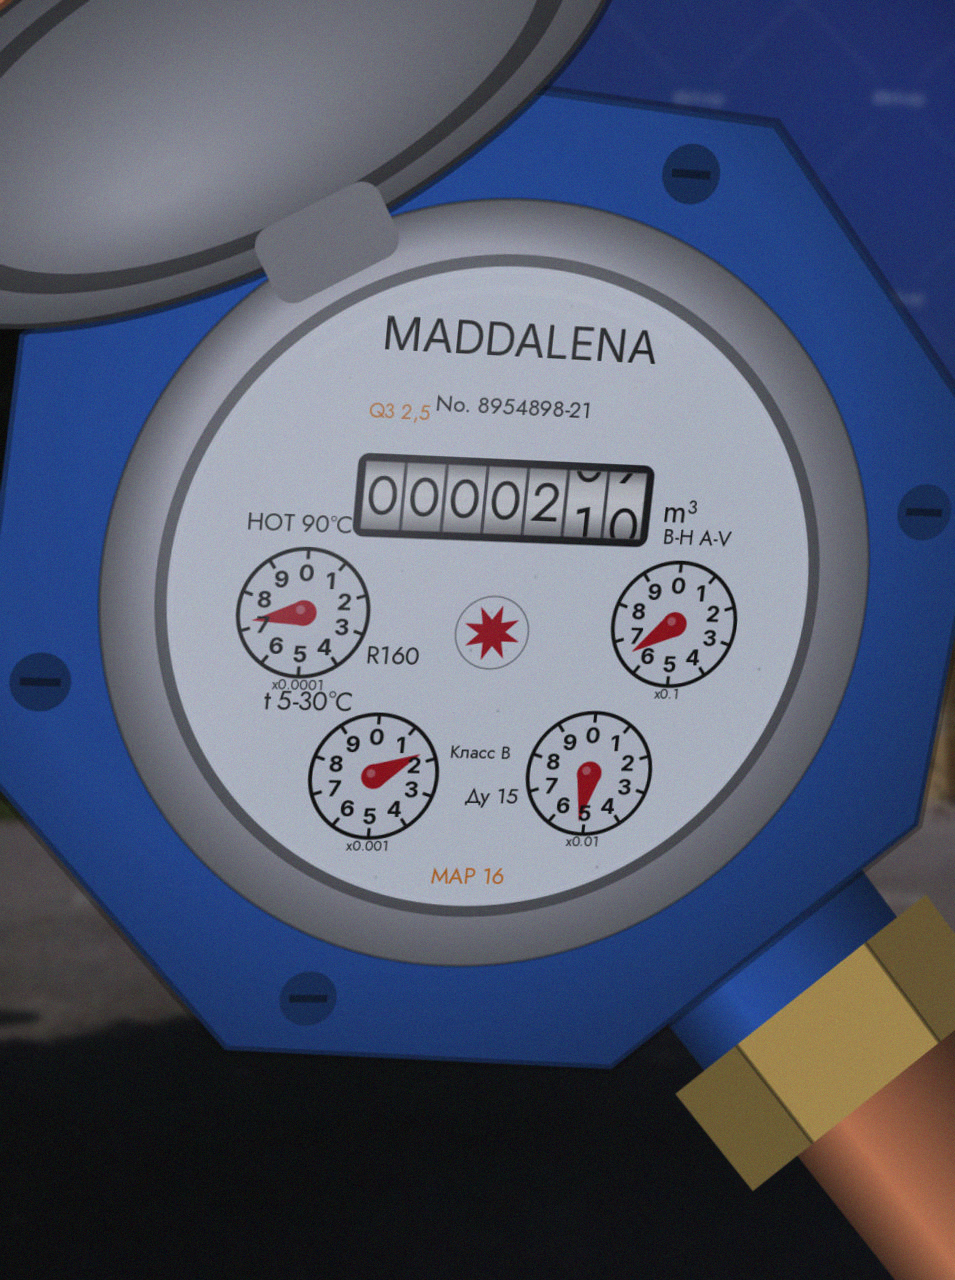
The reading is 209.6517 m³
